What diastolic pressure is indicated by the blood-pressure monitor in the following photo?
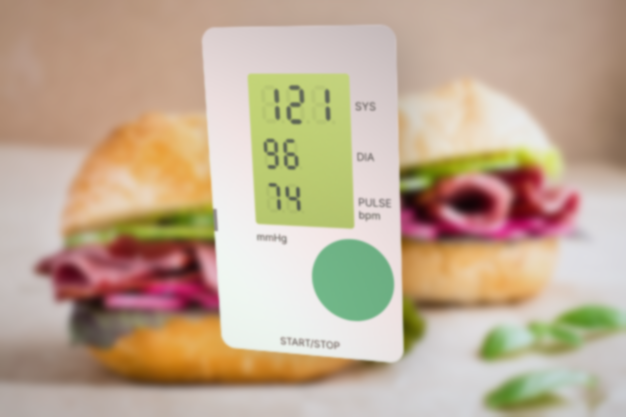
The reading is 96 mmHg
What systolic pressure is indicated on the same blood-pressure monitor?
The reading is 121 mmHg
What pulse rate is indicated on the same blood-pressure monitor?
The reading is 74 bpm
